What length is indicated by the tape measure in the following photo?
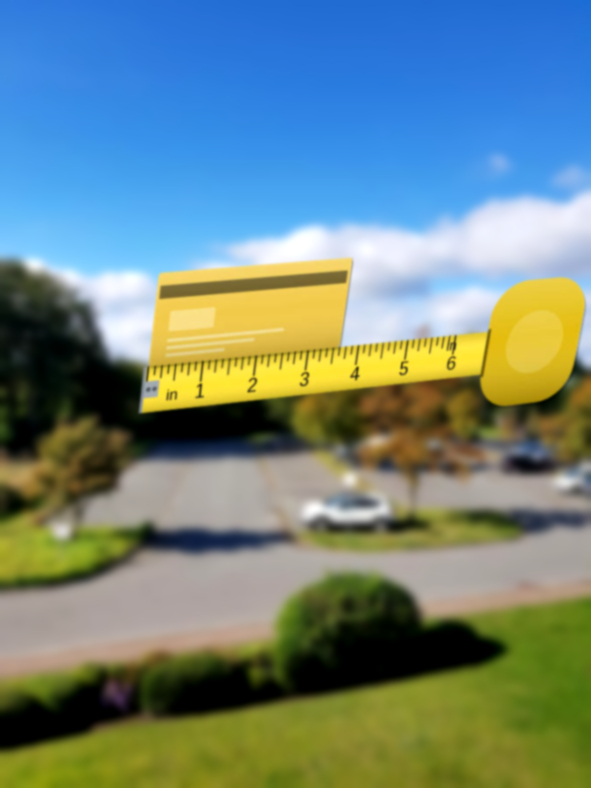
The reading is 3.625 in
